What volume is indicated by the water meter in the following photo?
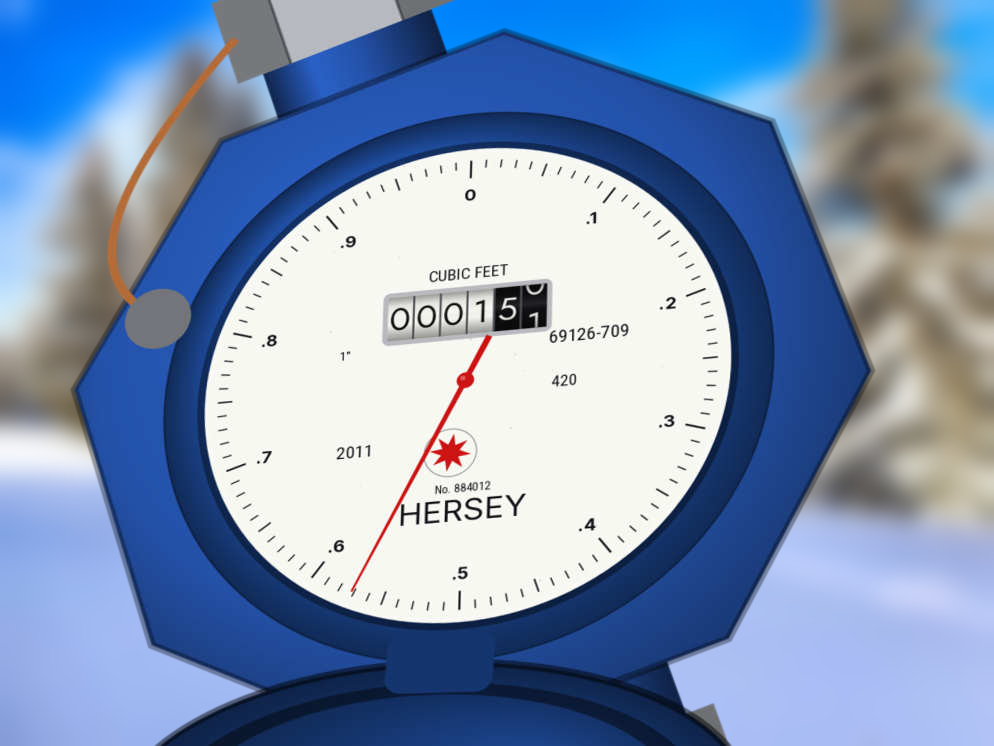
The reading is 150.57 ft³
